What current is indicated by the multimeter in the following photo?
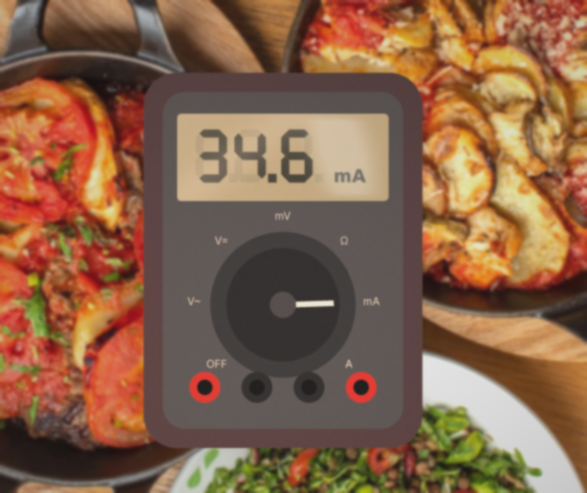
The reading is 34.6 mA
